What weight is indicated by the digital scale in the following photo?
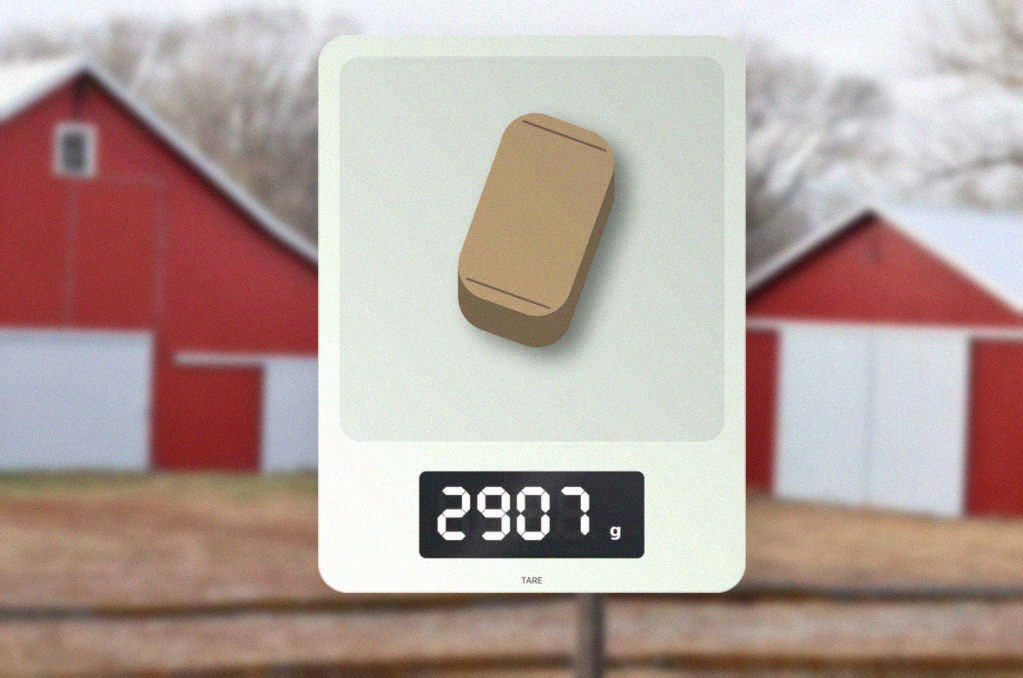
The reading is 2907 g
